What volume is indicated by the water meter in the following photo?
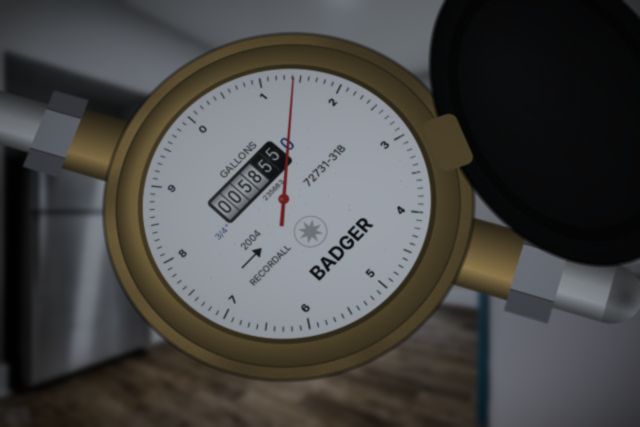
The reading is 58551.4 gal
